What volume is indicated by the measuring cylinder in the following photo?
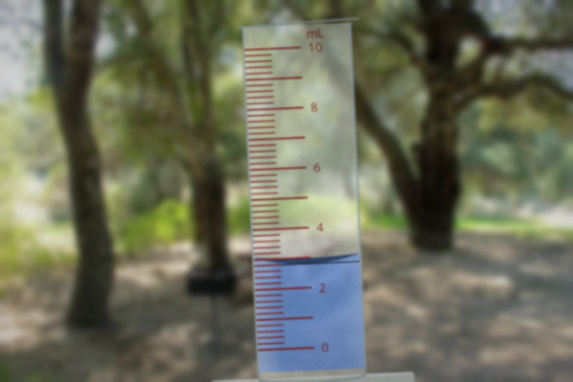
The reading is 2.8 mL
